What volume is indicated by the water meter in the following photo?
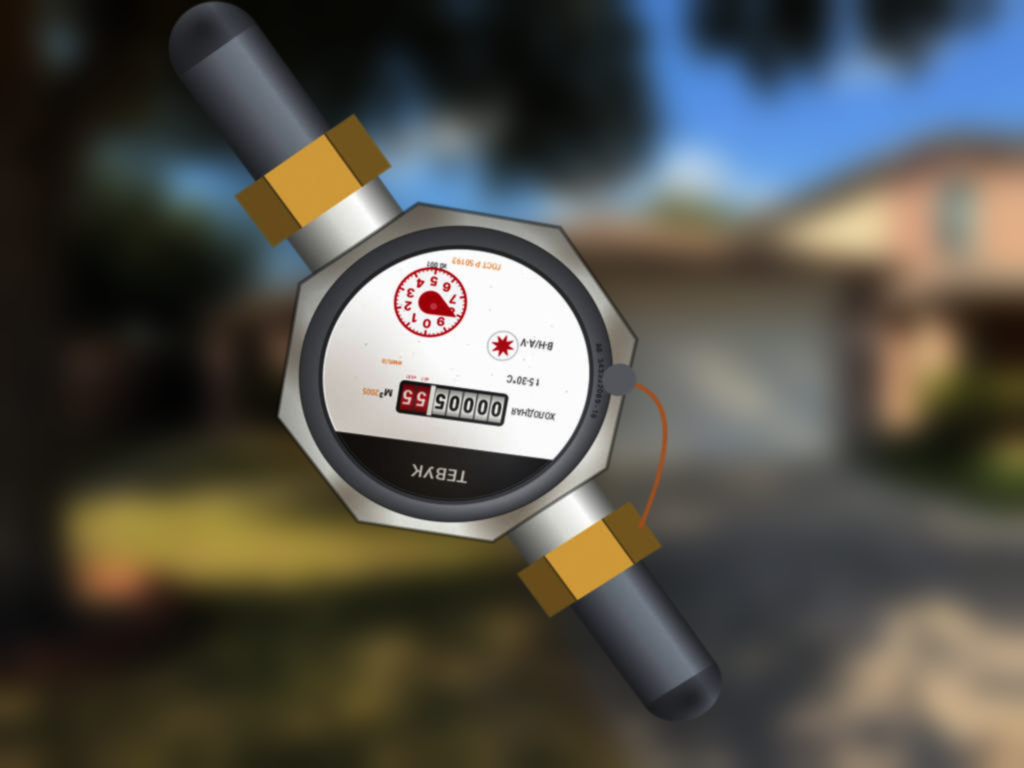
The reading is 5.558 m³
